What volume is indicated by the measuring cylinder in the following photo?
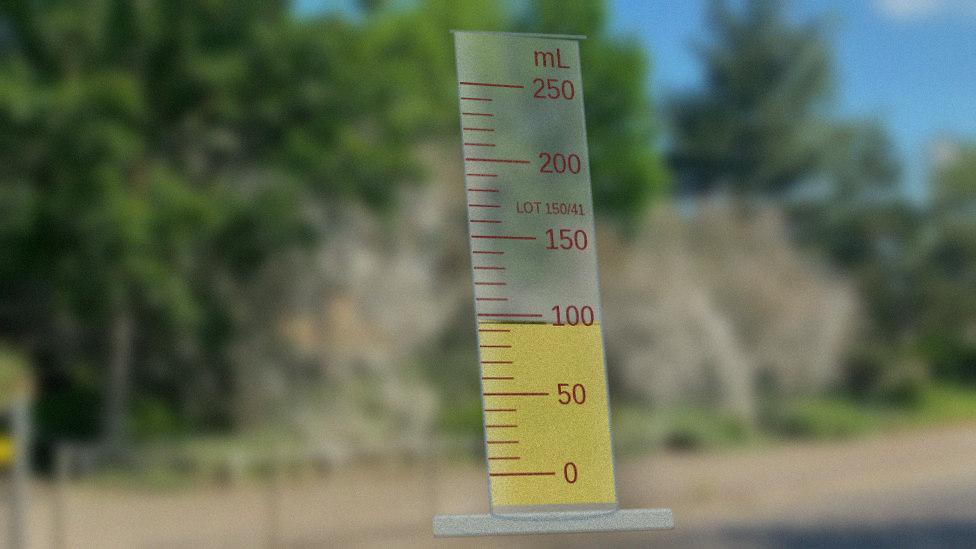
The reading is 95 mL
